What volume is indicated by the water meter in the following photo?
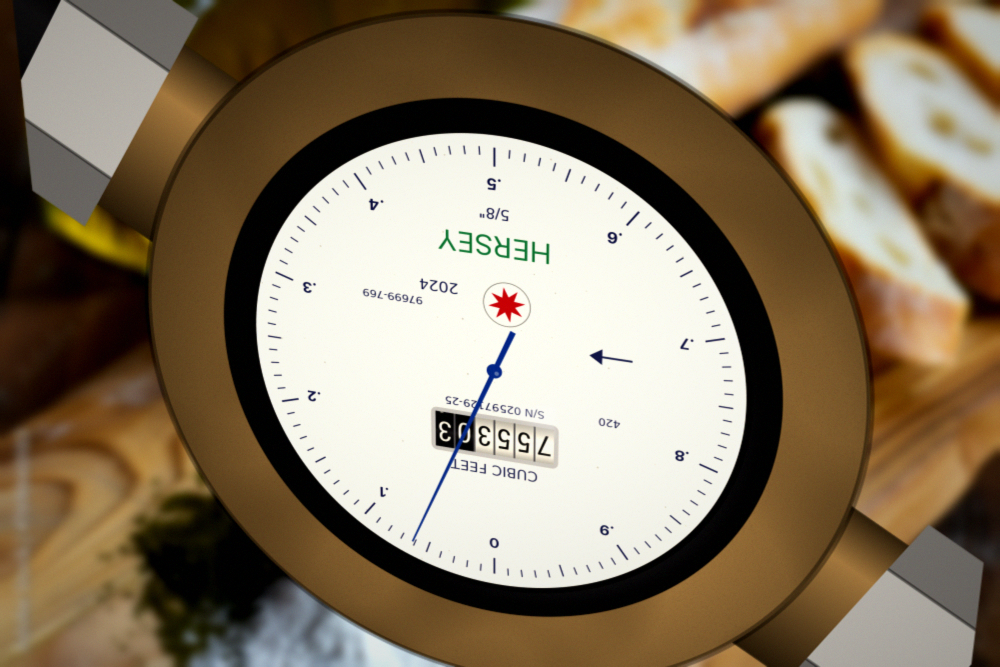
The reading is 755303.06 ft³
